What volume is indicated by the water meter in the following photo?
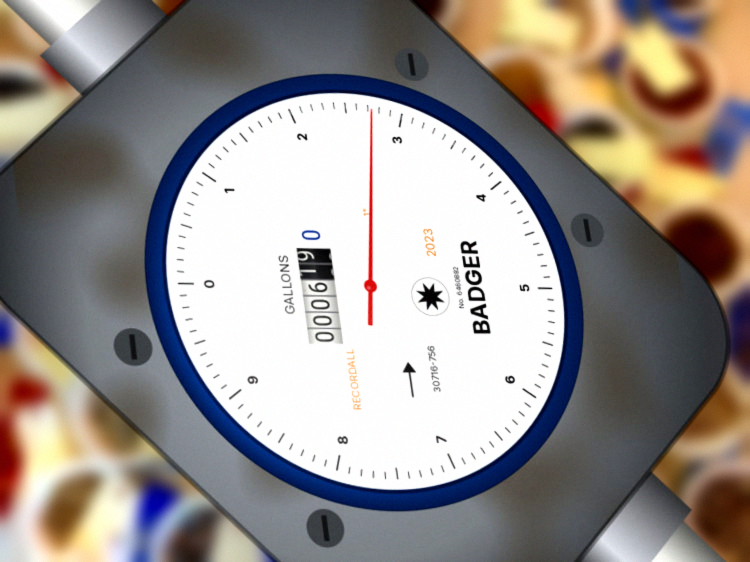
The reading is 6192.7 gal
